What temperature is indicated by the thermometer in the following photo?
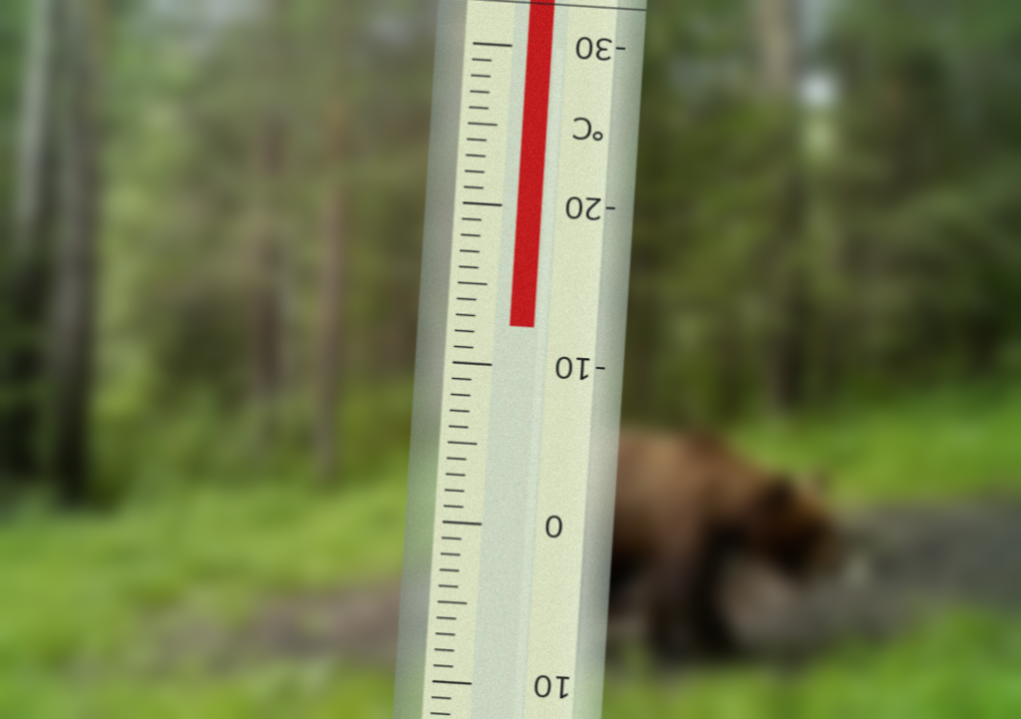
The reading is -12.5 °C
